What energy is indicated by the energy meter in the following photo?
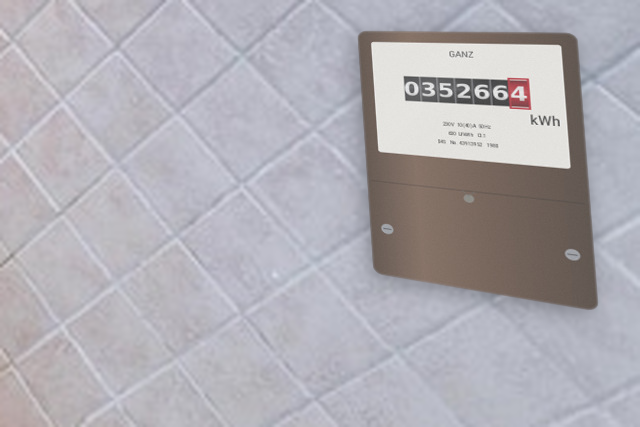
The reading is 35266.4 kWh
